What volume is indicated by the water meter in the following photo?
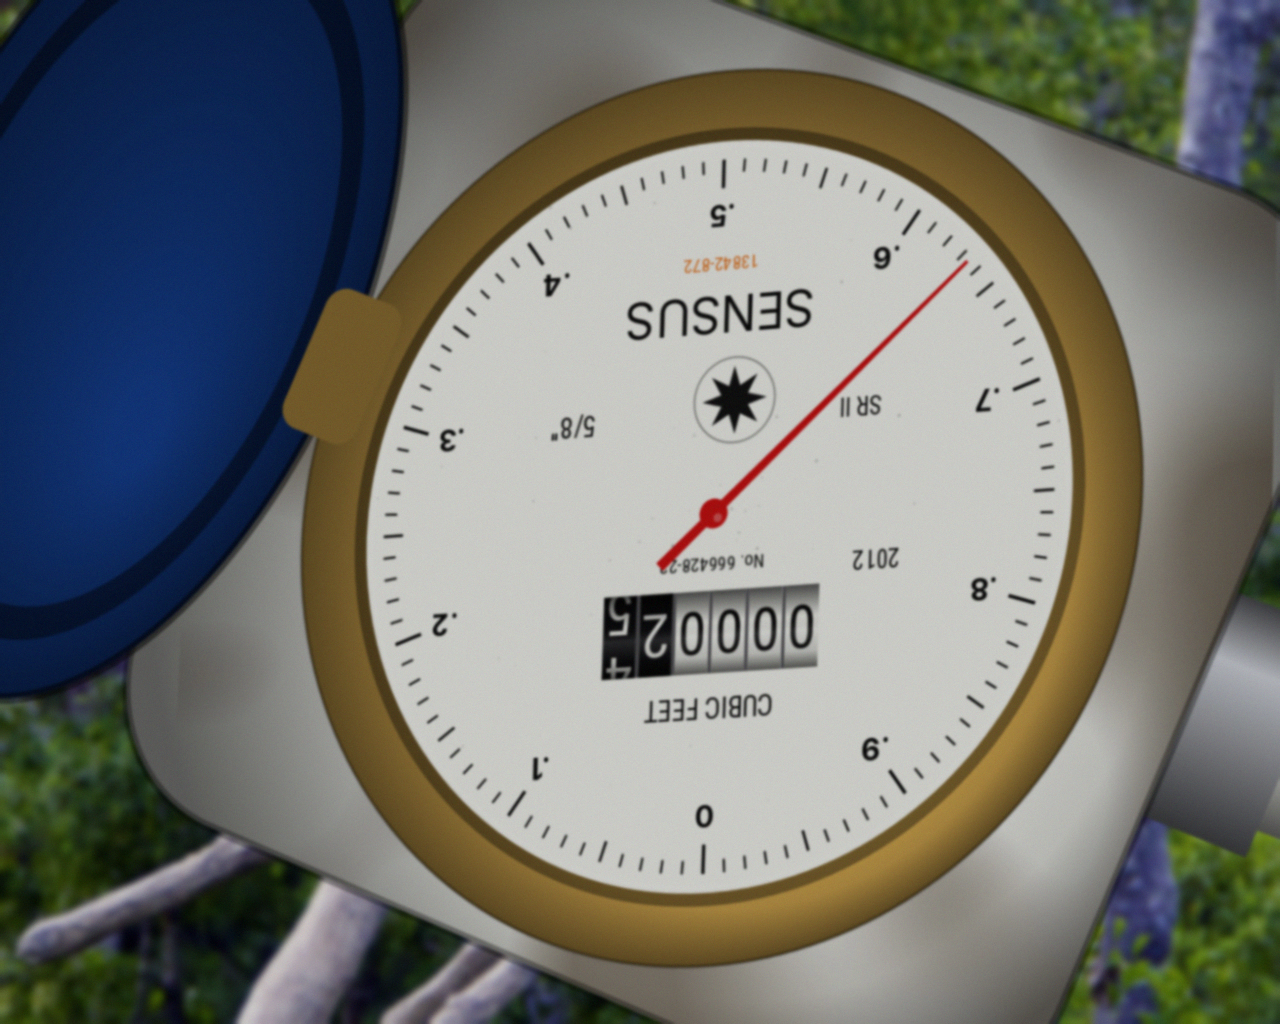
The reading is 24.63 ft³
